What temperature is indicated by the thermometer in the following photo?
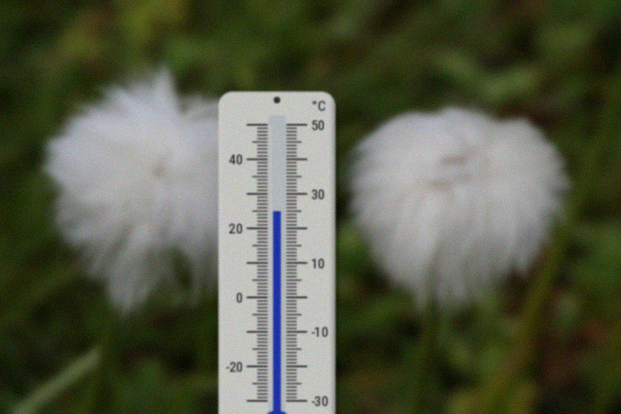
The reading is 25 °C
